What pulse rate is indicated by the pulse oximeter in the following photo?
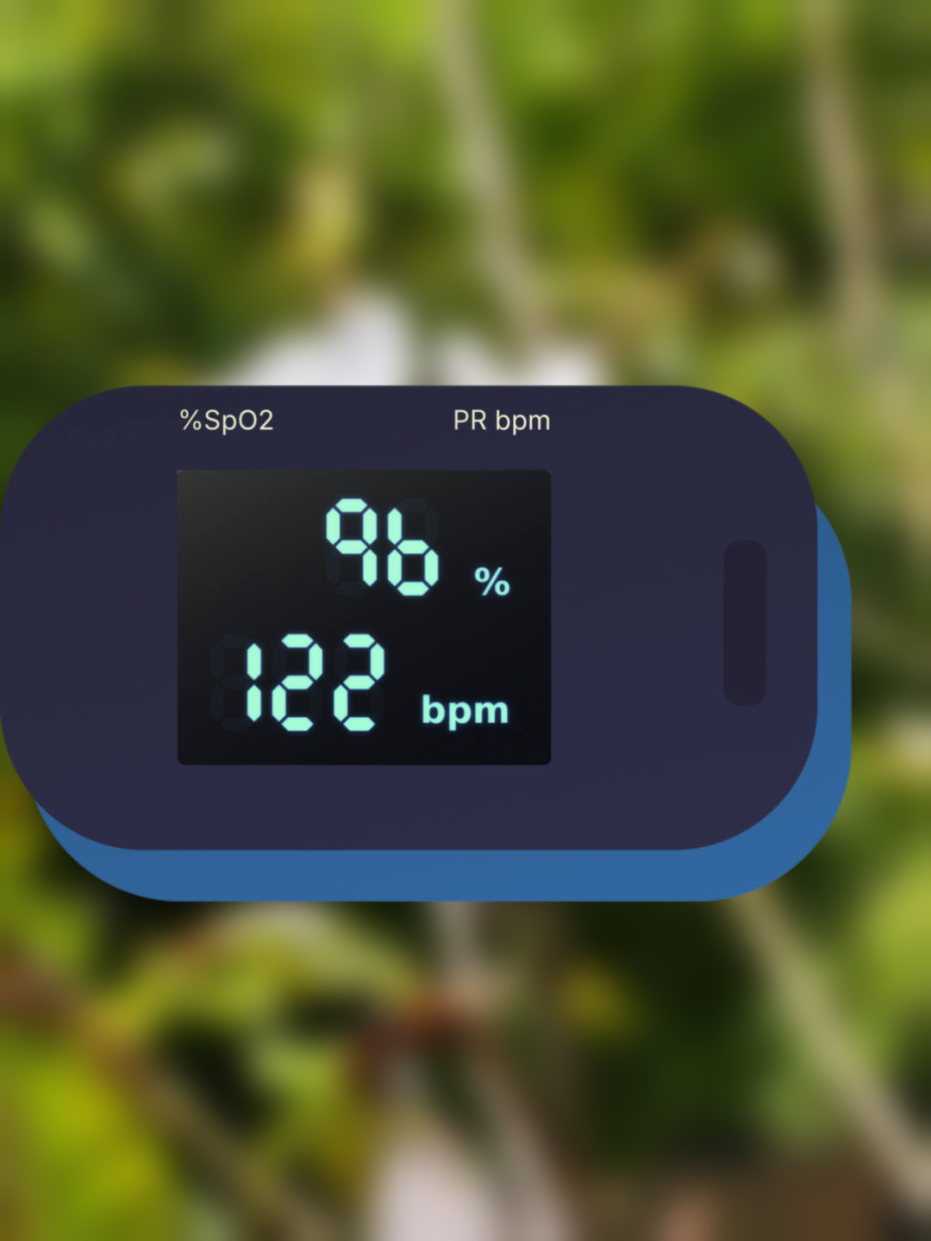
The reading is 122 bpm
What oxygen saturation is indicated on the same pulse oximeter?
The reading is 96 %
